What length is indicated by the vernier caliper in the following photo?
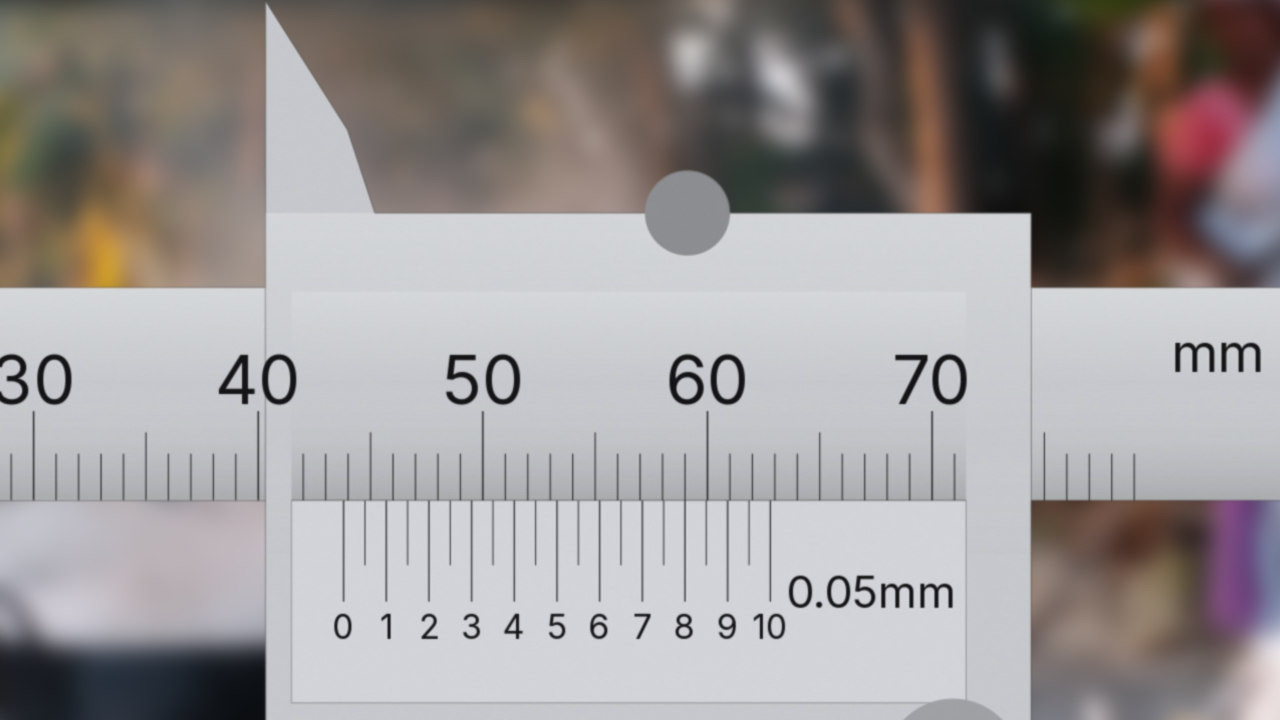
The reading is 43.8 mm
